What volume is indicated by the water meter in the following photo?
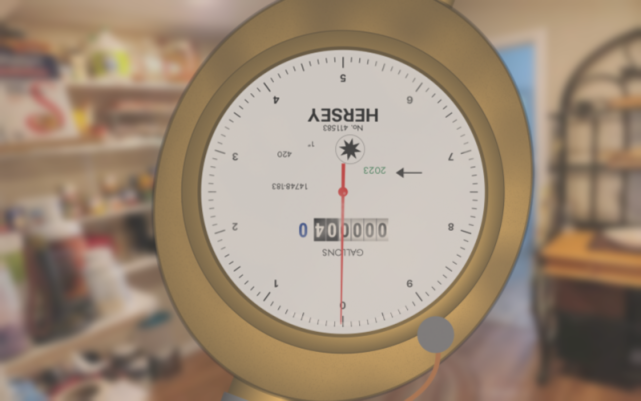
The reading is 40.0 gal
